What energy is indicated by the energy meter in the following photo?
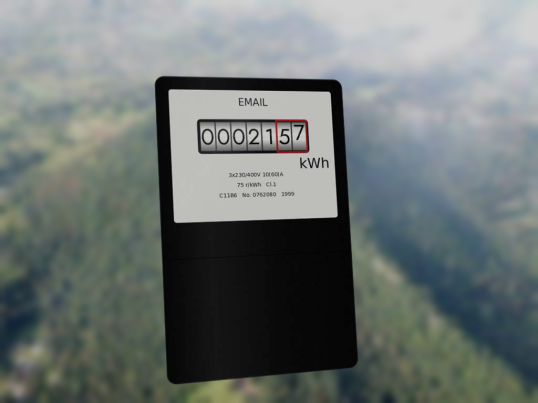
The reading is 21.57 kWh
